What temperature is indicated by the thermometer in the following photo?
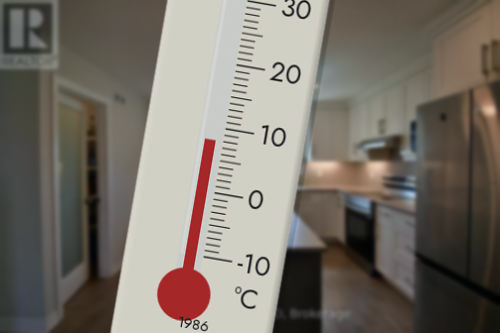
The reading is 8 °C
